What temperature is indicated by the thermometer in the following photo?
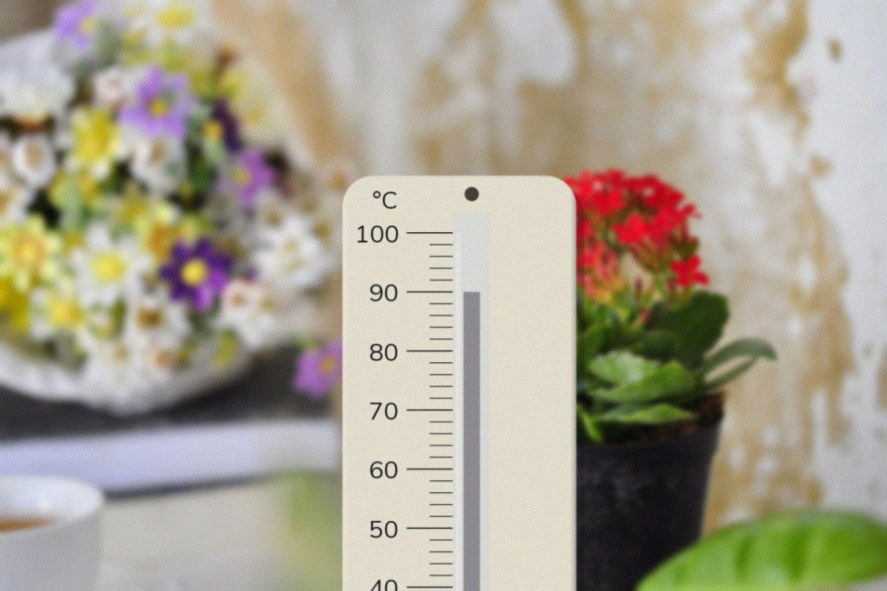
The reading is 90 °C
